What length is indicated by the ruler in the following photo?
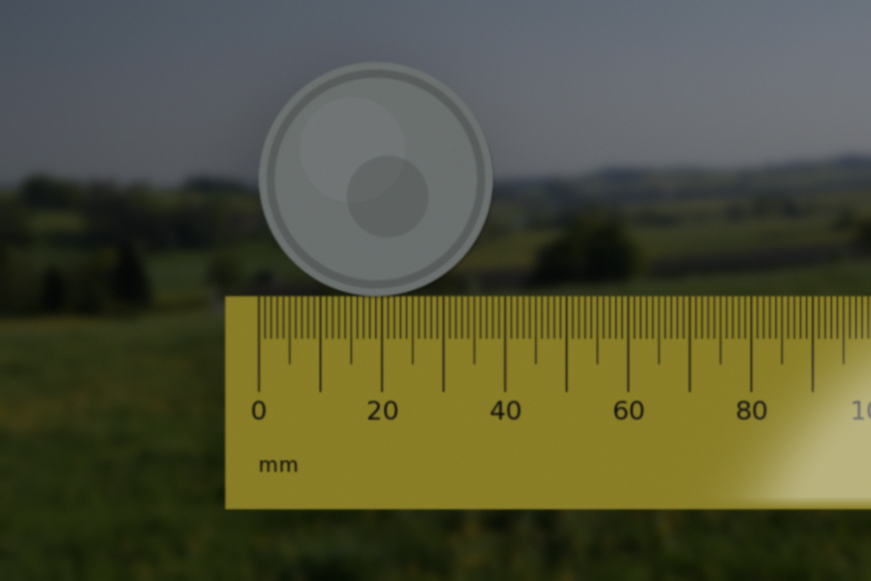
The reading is 38 mm
